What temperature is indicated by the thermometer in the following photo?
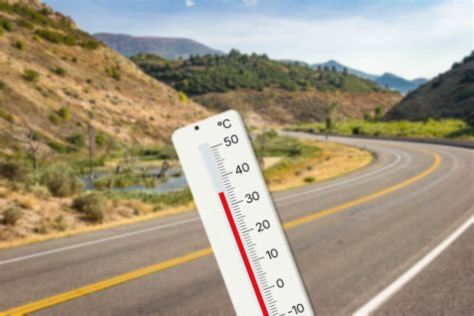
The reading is 35 °C
